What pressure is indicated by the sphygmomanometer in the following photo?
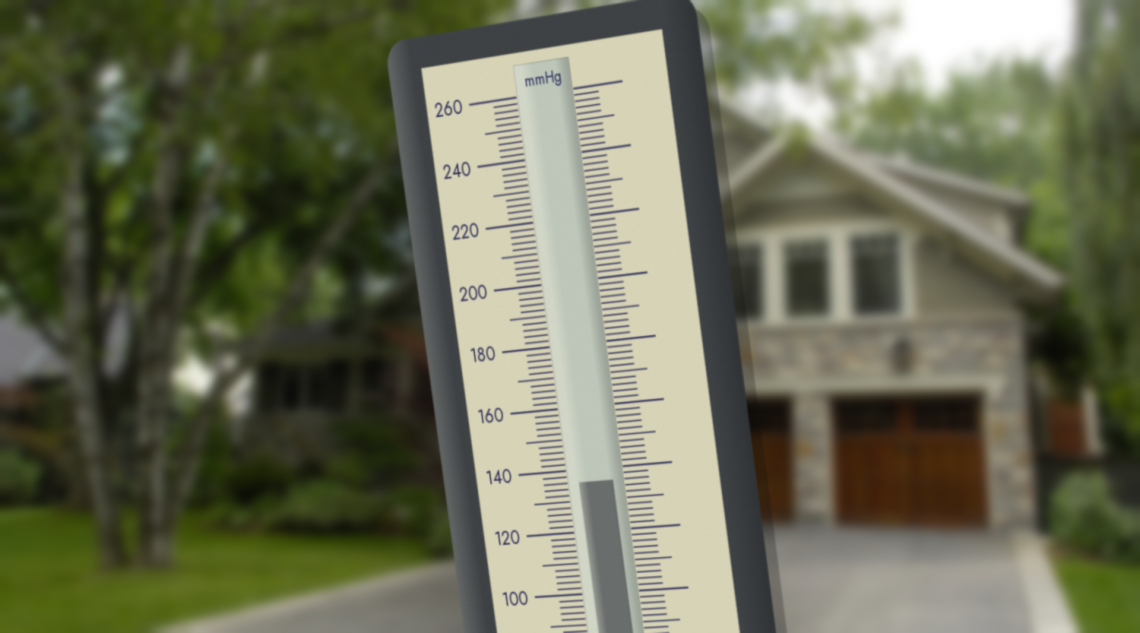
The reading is 136 mmHg
